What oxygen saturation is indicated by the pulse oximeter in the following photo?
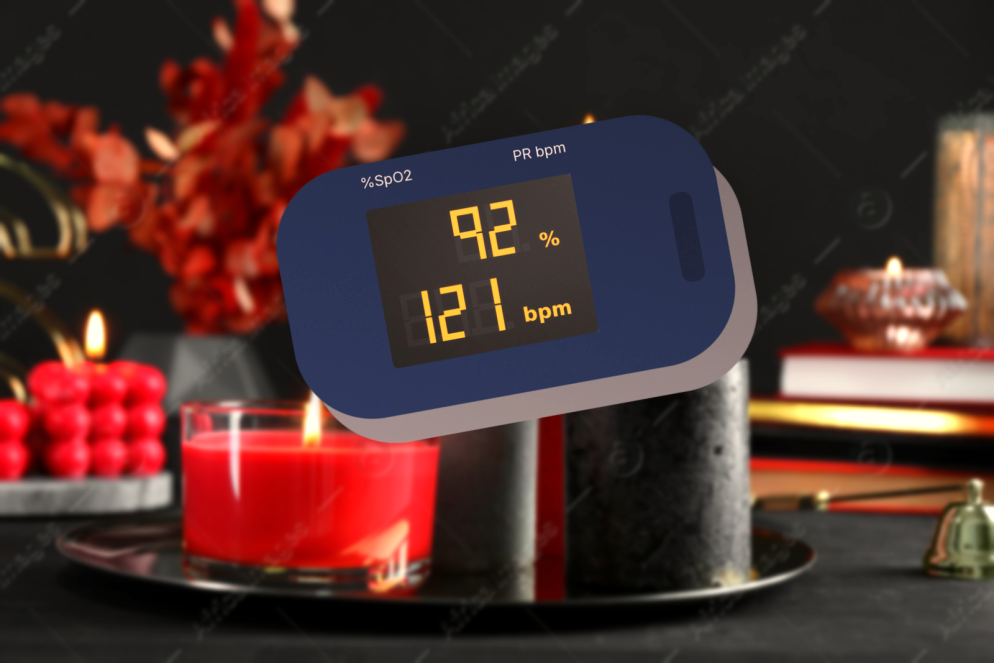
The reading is 92 %
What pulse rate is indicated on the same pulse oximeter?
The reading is 121 bpm
